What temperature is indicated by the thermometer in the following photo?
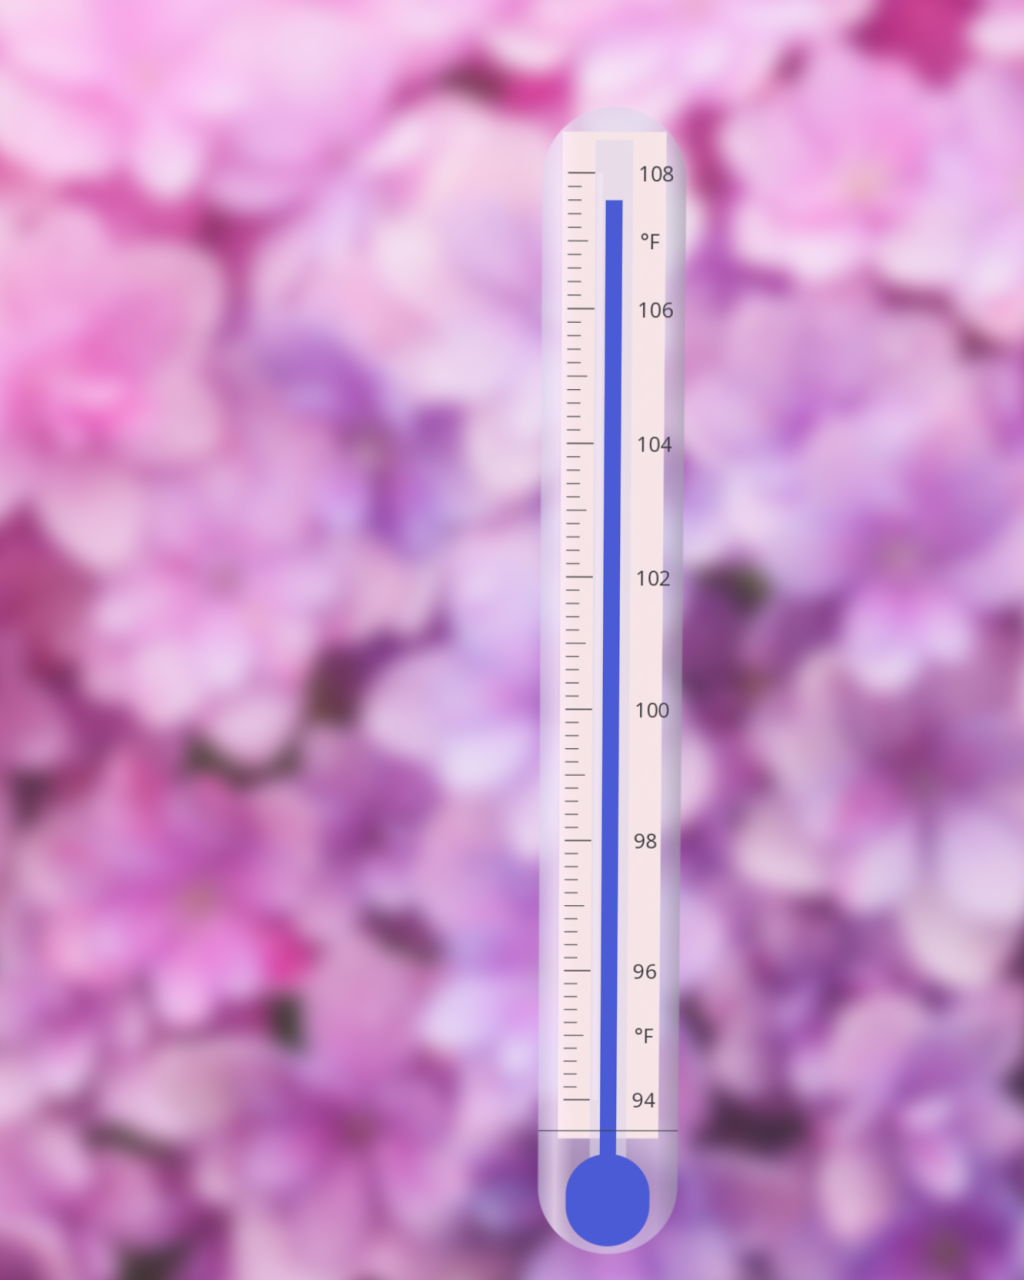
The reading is 107.6 °F
